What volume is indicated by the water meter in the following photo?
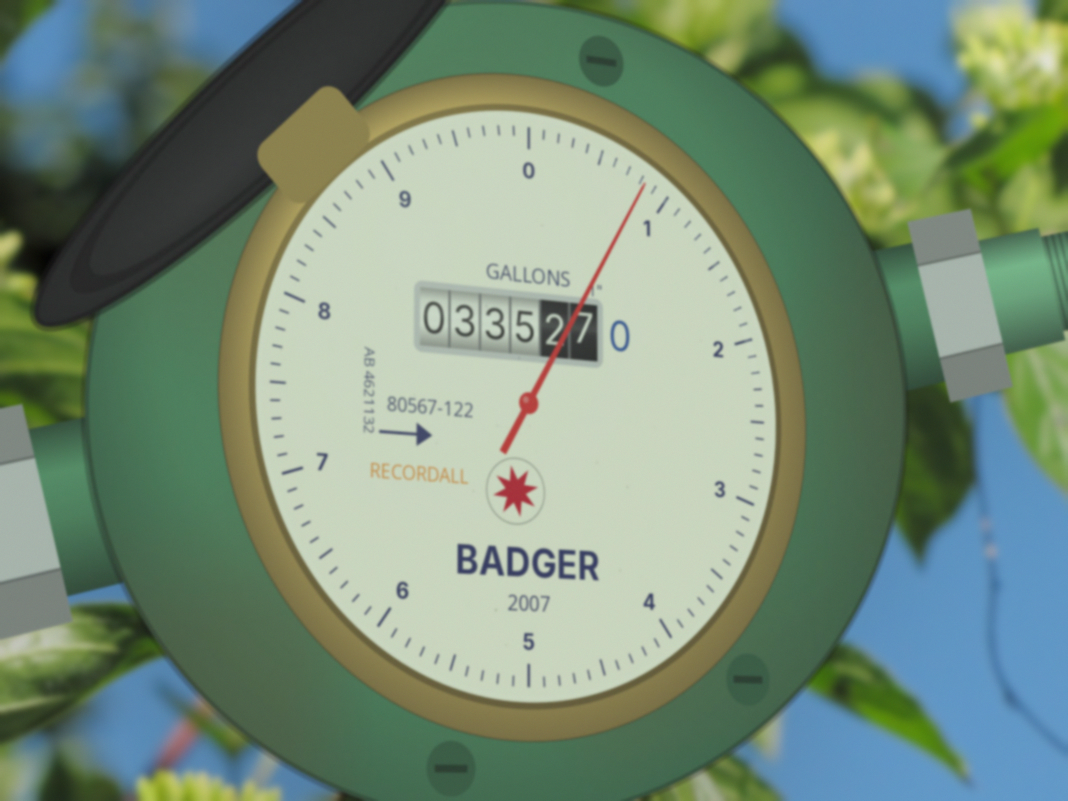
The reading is 335270.8 gal
